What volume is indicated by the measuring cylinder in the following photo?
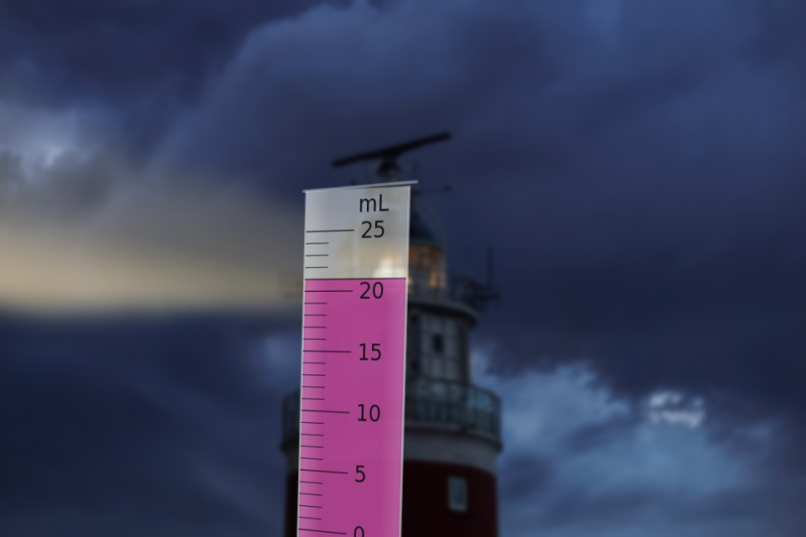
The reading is 21 mL
